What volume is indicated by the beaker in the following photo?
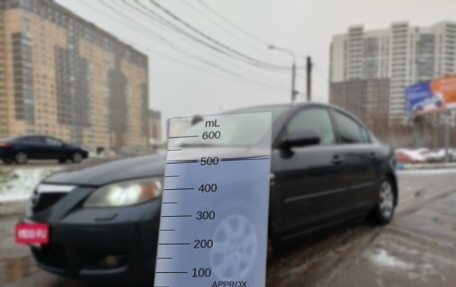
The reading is 500 mL
